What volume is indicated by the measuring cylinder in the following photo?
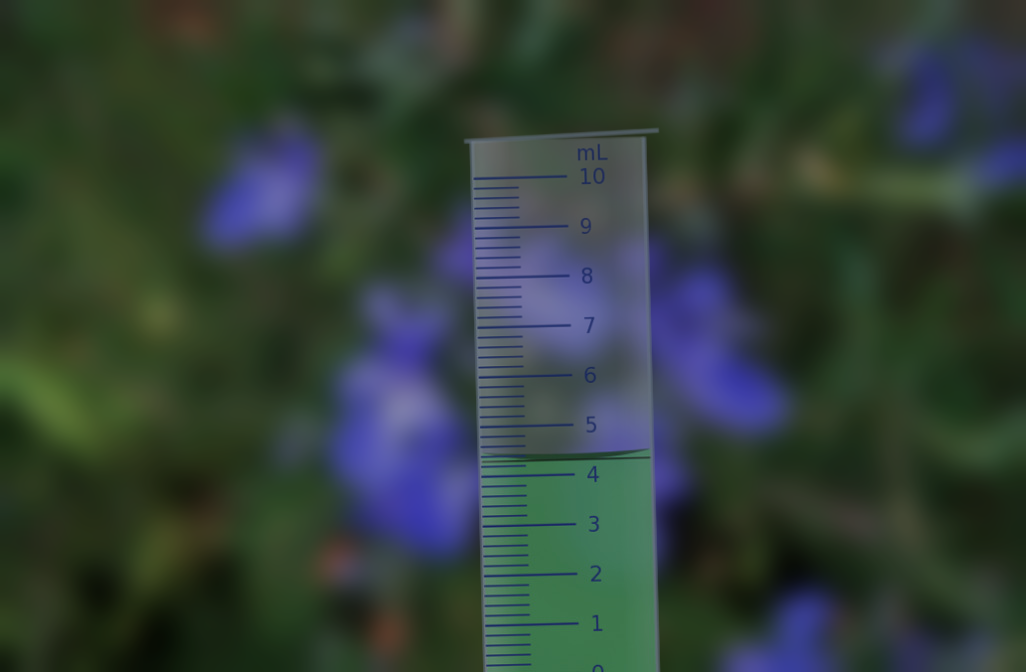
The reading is 4.3 mL
